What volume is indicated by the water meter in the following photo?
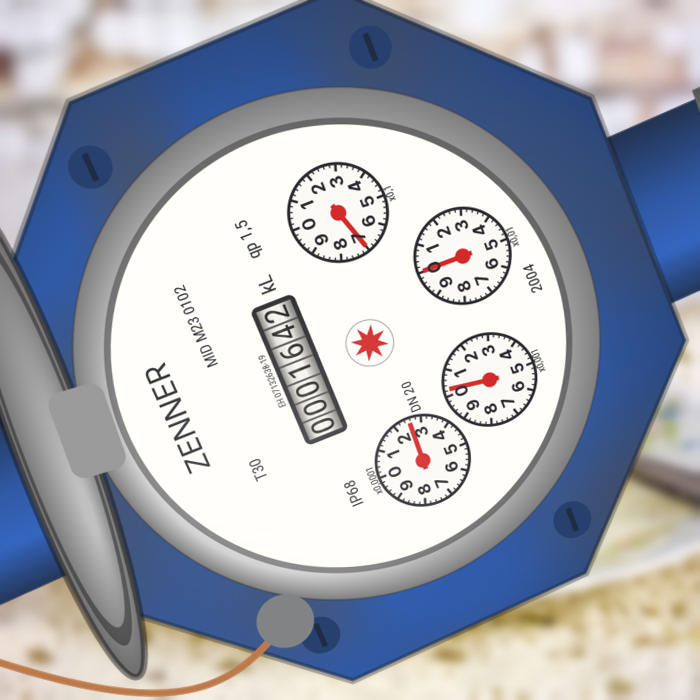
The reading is 1642.7002 kL
